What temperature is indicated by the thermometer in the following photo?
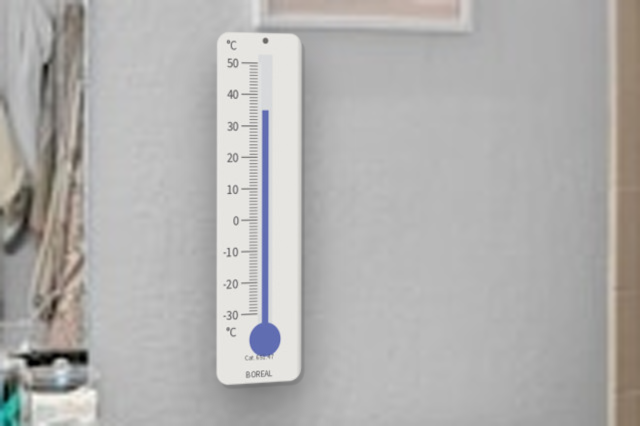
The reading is 35 °C
